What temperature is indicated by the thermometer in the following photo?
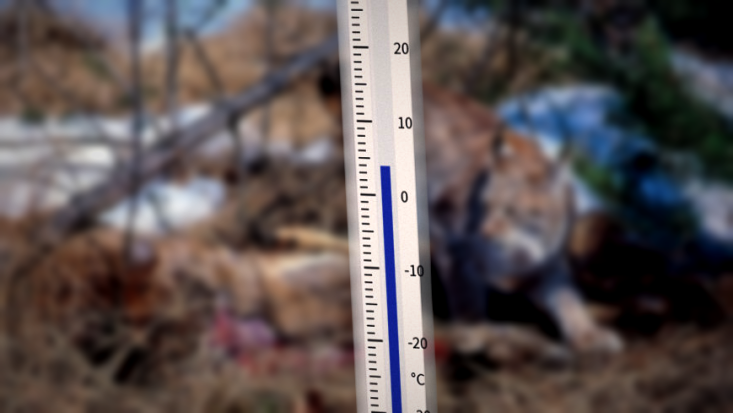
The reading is 4 °C
